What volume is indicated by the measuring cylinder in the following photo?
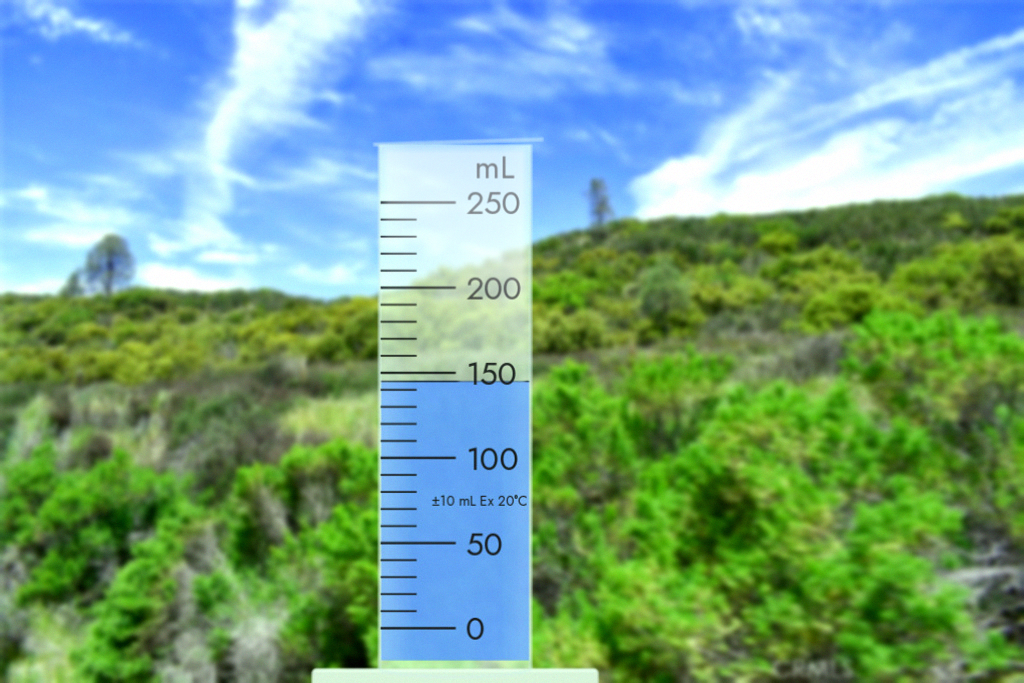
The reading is 145 mL
